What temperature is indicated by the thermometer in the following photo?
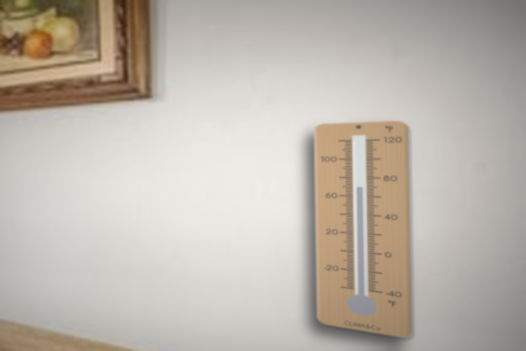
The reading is 70 °F
